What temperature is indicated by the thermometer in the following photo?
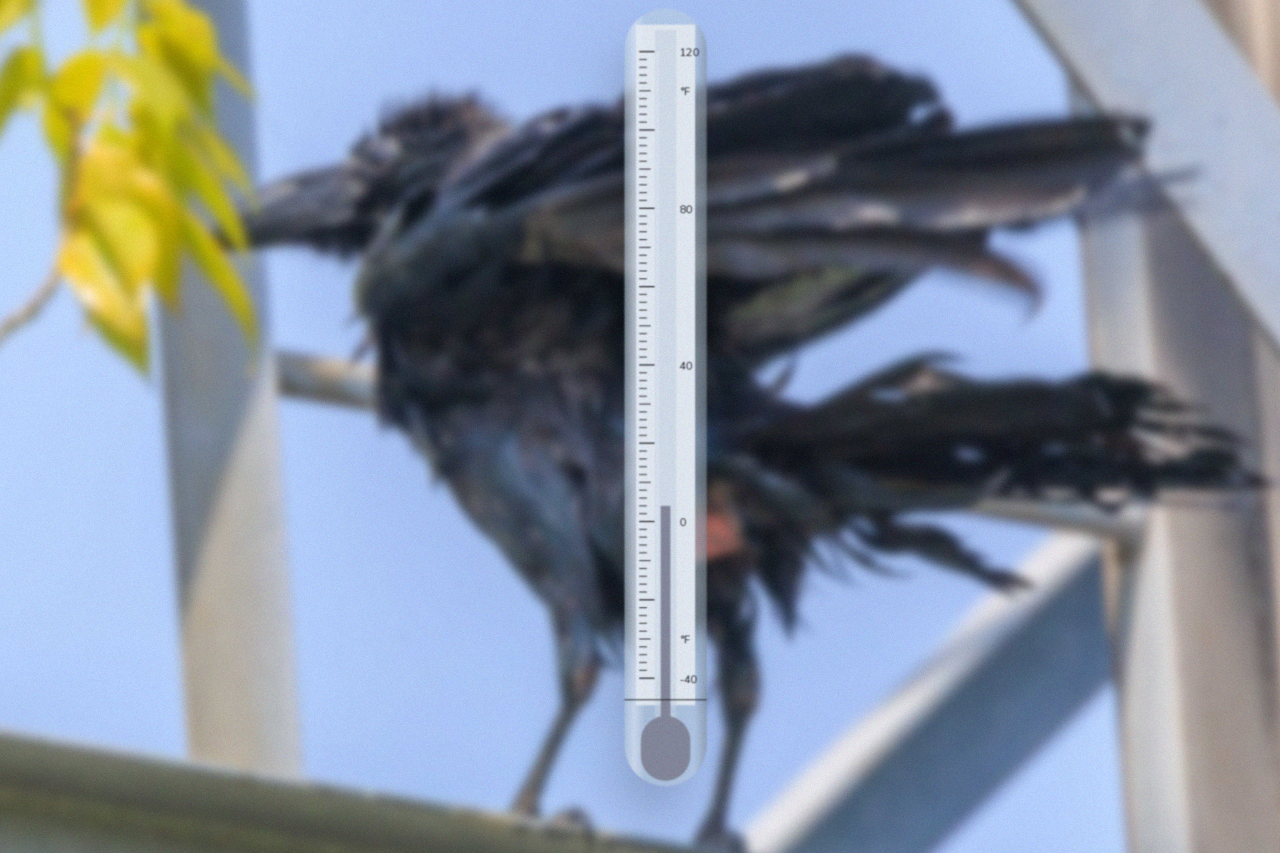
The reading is 4 °F
